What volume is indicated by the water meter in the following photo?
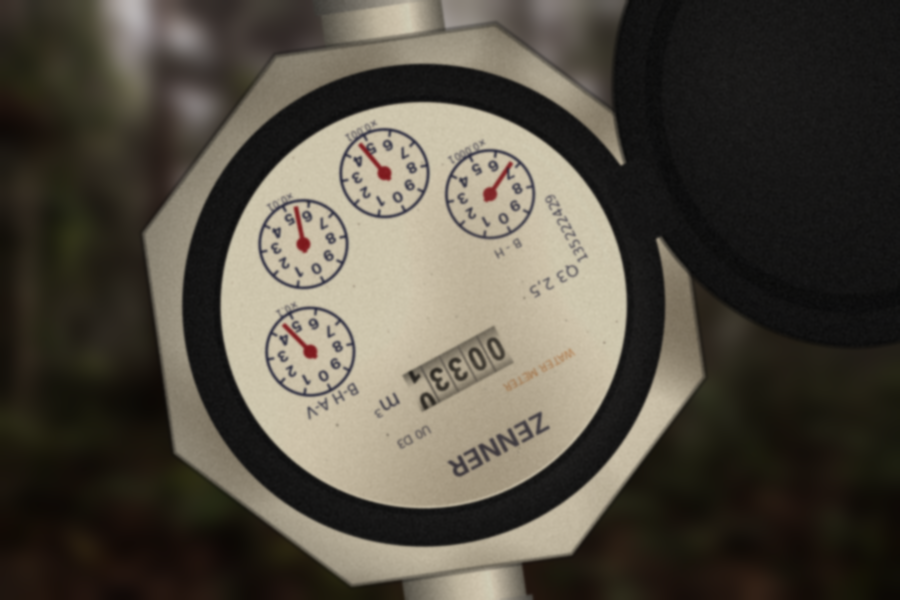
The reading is 330.4546 m³
